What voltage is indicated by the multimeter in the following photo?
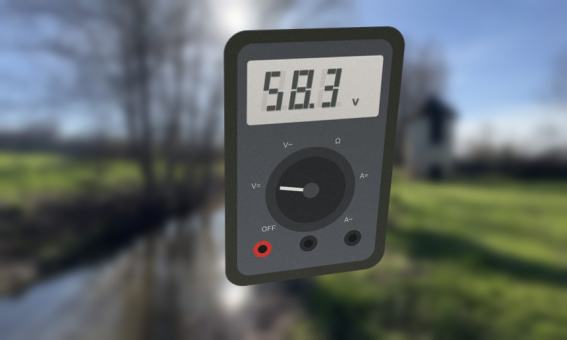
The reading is 58.3 V
